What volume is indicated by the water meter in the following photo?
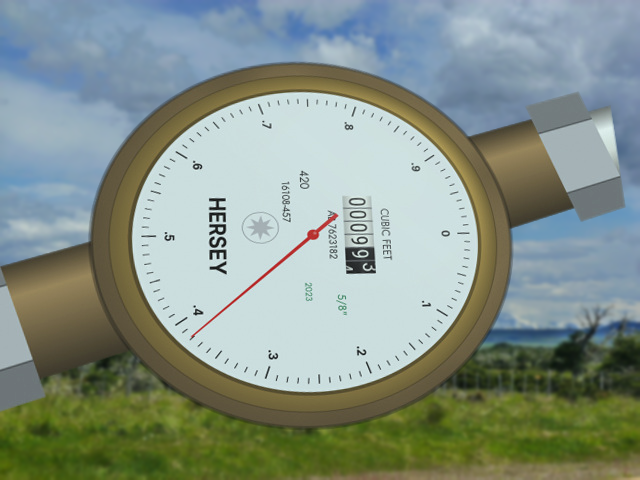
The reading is 993.38 ft³
